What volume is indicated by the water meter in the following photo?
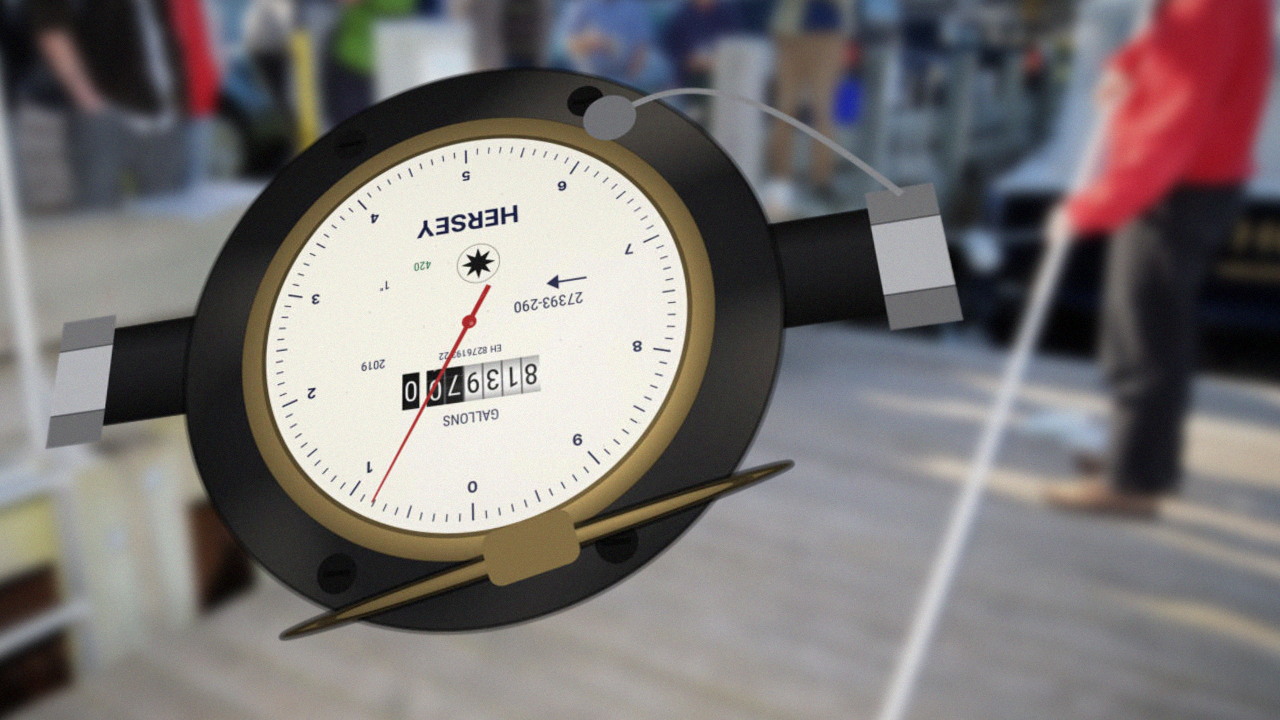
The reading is 8139700.8 gal
